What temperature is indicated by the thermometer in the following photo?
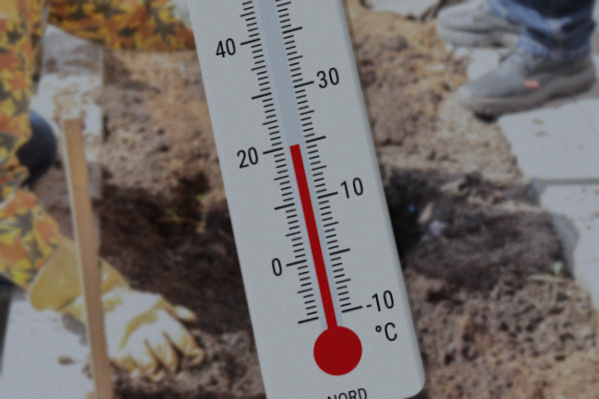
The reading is 20 °C
